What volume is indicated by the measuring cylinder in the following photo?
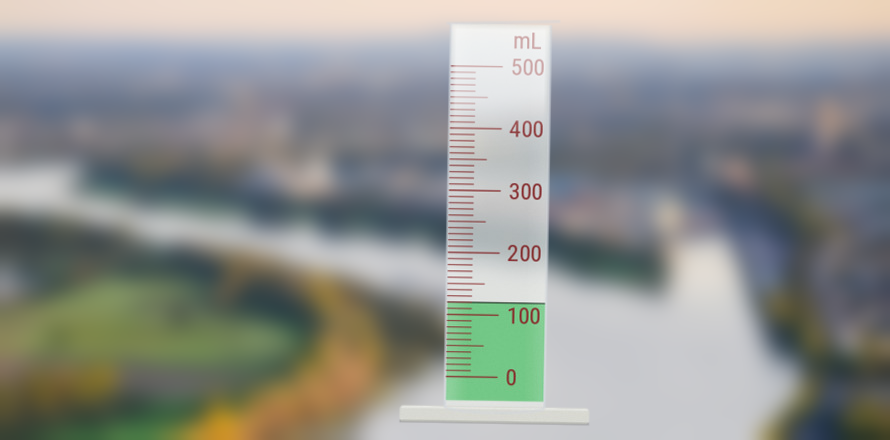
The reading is 120 mL
